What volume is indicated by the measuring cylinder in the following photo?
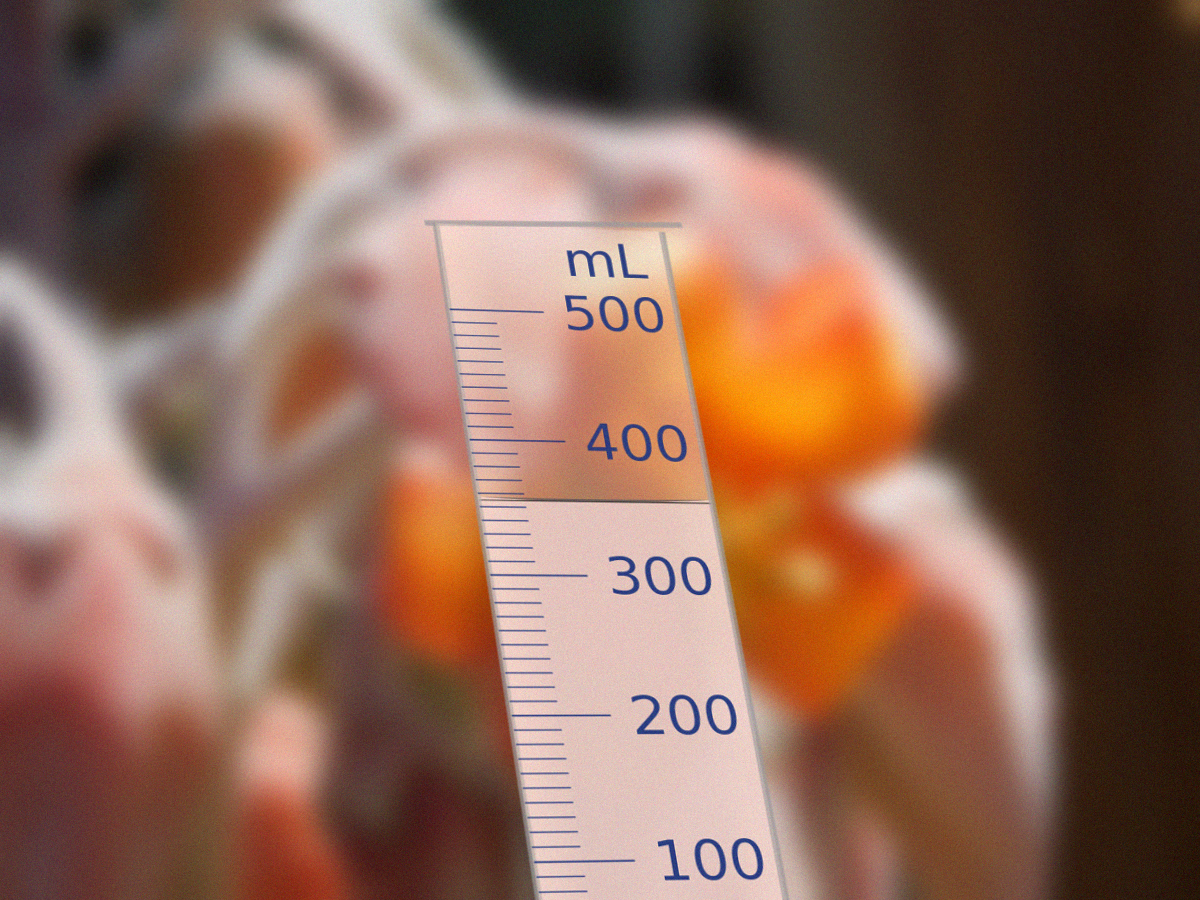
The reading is 355 mL
